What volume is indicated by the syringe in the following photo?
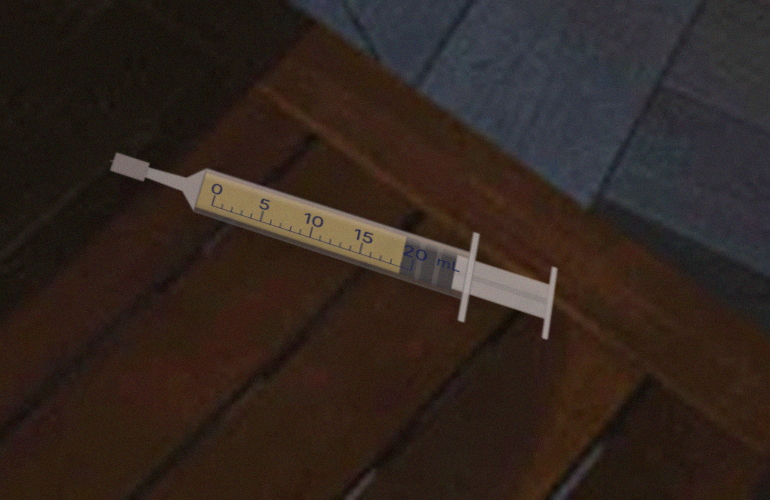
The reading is 19 mL
